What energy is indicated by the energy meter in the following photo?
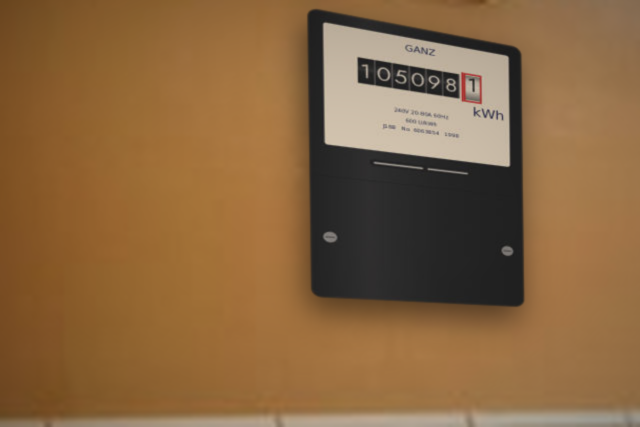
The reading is 105098.1 kWh
